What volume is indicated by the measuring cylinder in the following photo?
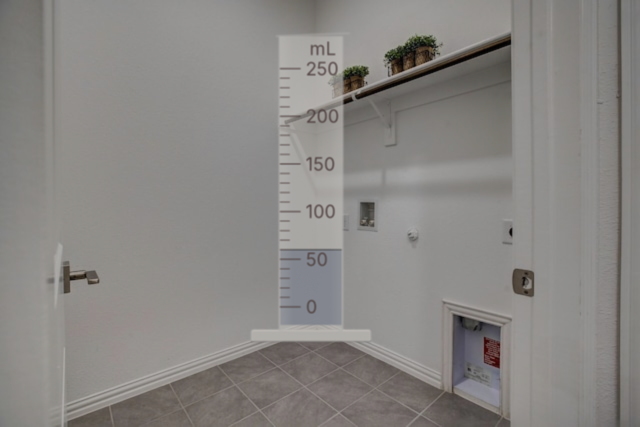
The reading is 60 mL
